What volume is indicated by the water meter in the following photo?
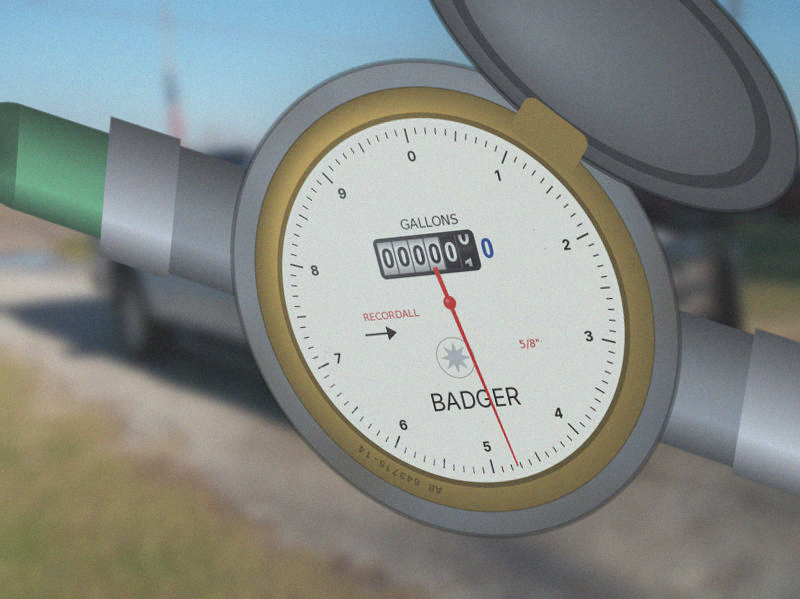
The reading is 4.7 gal
